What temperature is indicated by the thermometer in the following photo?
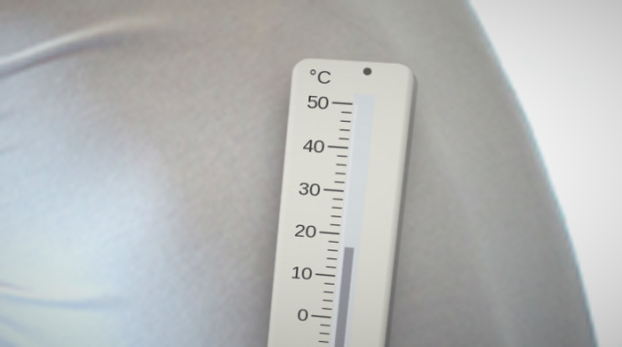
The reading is 17 °C
